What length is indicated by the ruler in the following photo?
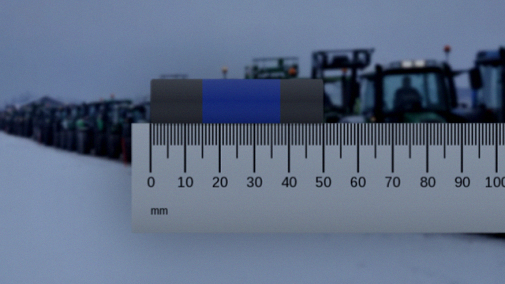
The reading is 50 mm
